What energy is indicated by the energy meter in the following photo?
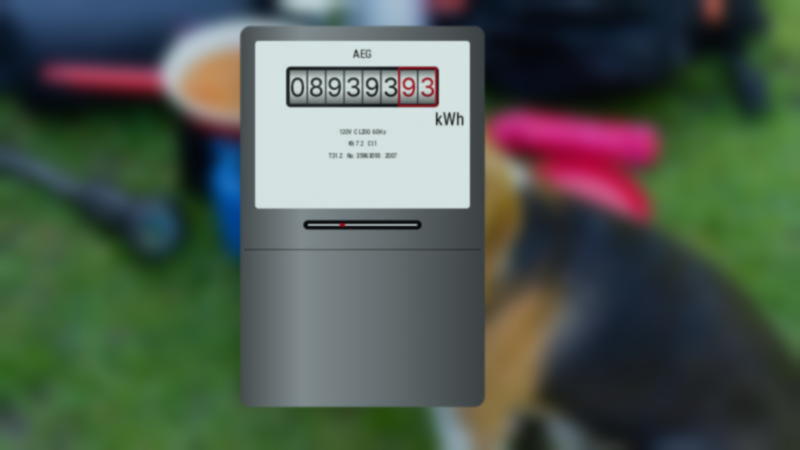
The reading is 89393.93 kWh
